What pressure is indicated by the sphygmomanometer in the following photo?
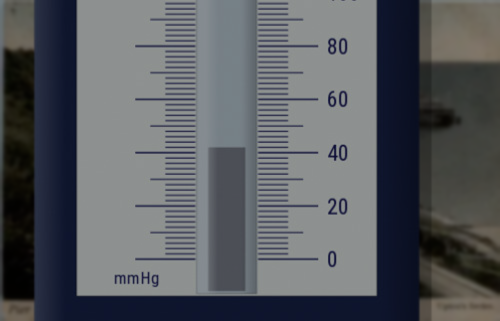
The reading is 42 mmHg
